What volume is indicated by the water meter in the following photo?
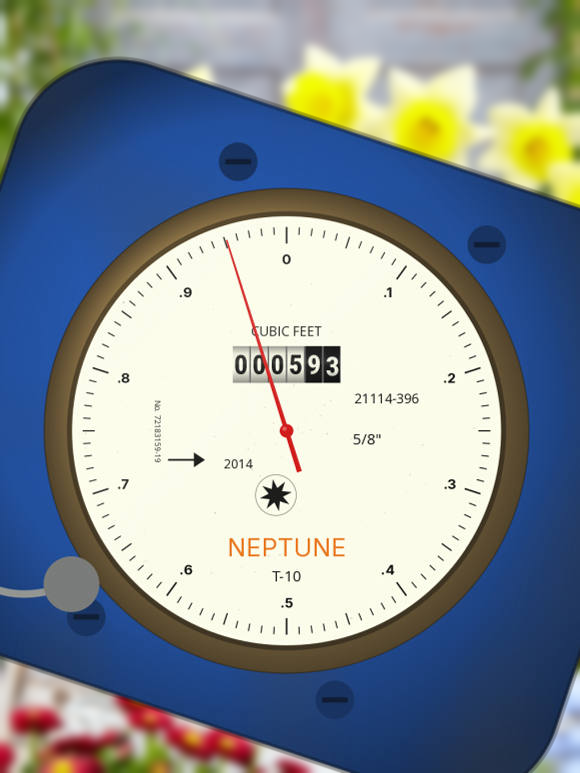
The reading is 592.95 ft³
